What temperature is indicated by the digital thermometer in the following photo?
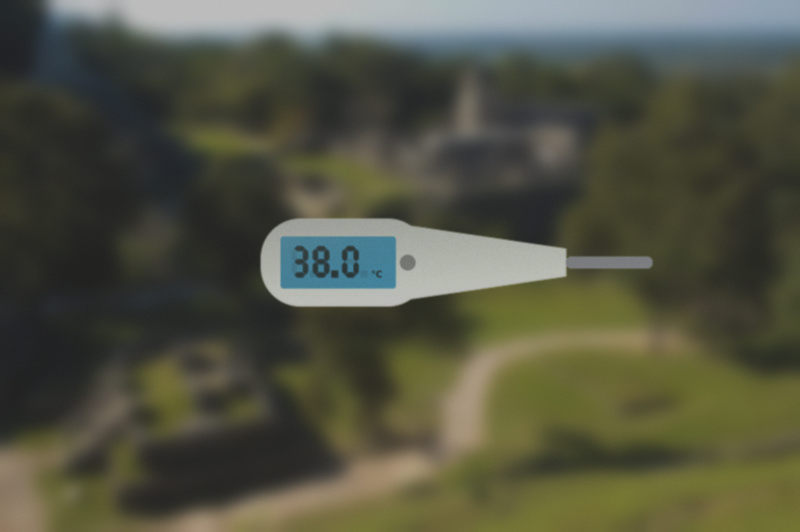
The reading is 38.0 °C
